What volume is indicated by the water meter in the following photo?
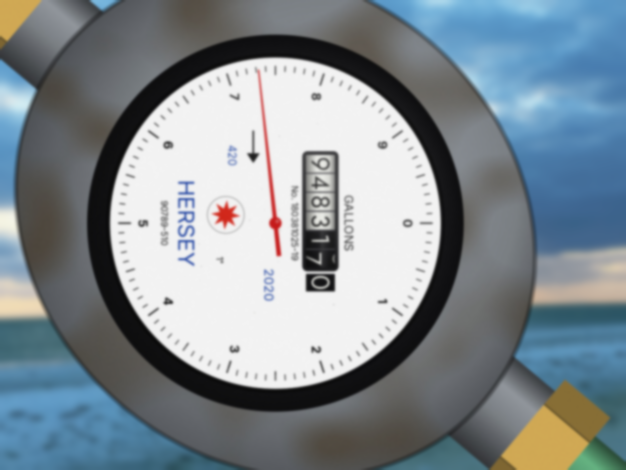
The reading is 9483167.3 gal
